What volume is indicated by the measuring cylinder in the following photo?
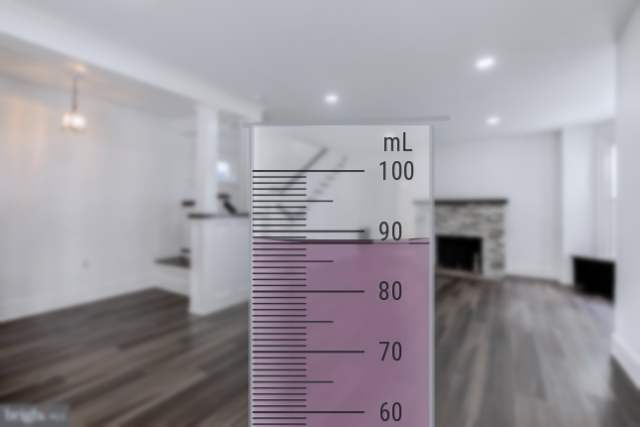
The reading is 88 mL
